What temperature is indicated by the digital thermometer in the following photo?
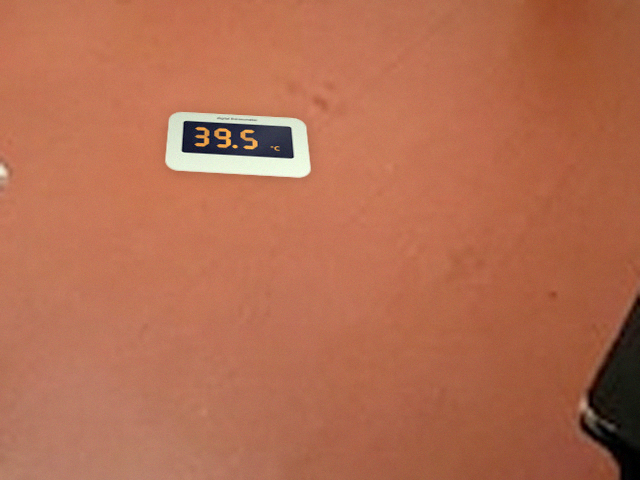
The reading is 39.5 °C
